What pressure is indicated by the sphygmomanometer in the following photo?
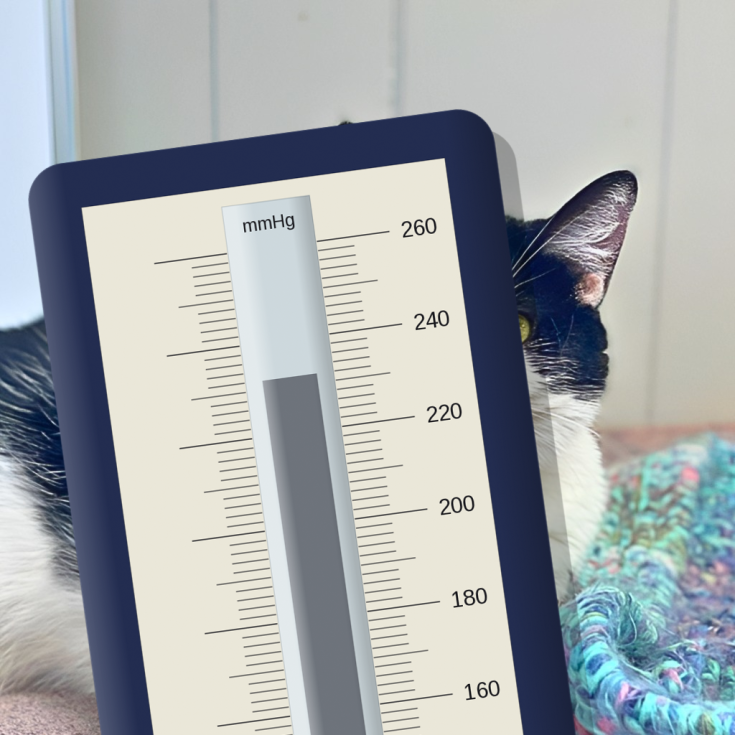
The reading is 232 mmHg
